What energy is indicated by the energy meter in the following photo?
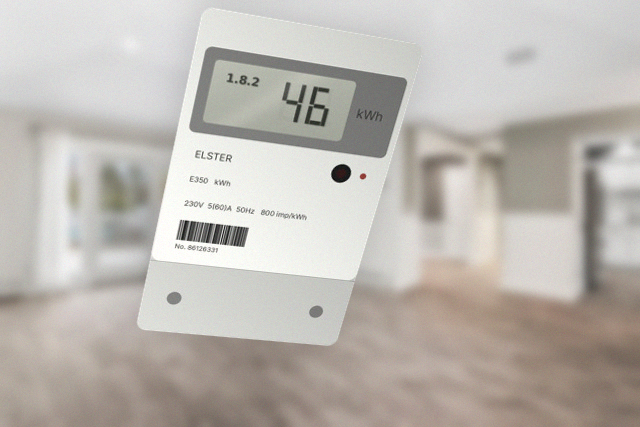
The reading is 46 kWh
